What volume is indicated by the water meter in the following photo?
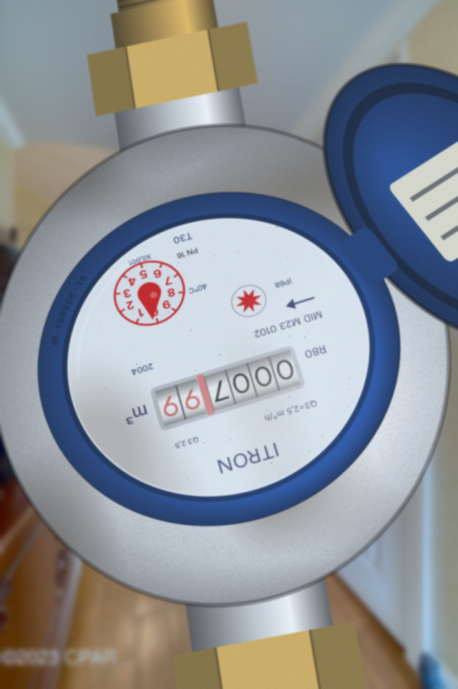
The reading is 7.990 m³
